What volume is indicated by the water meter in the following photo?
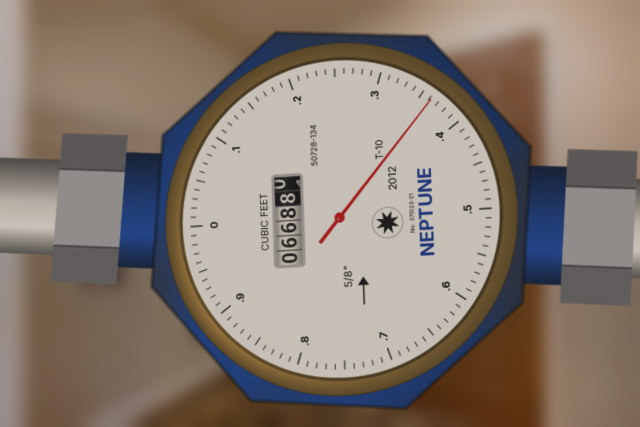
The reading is 66880.36 ft³
